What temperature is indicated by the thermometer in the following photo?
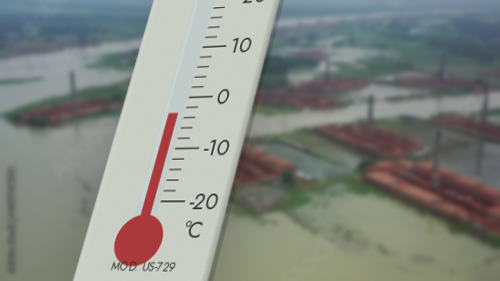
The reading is -3 °C
